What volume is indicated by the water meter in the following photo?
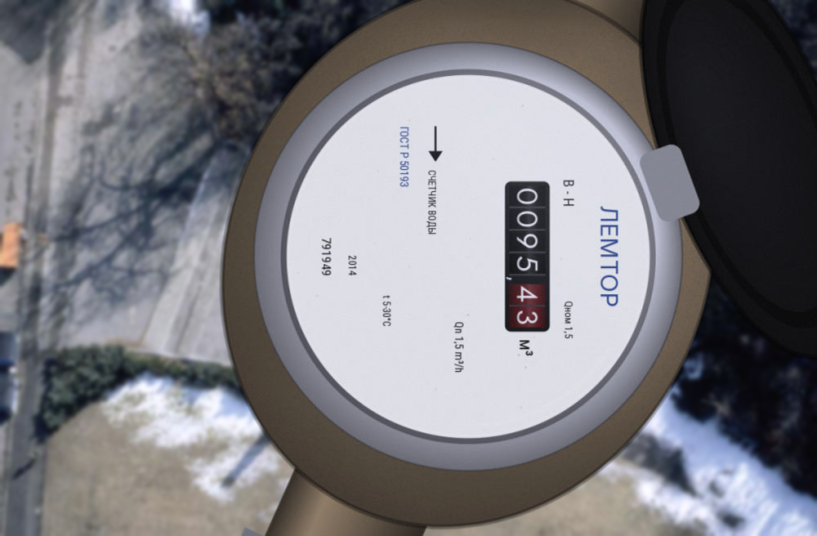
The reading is 95.43 m³
